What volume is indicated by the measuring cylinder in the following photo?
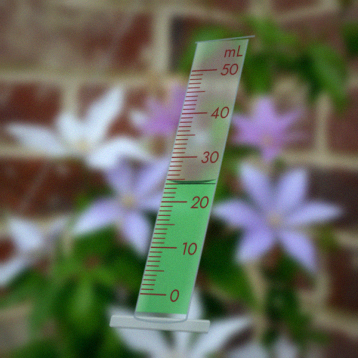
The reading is 24 mL
